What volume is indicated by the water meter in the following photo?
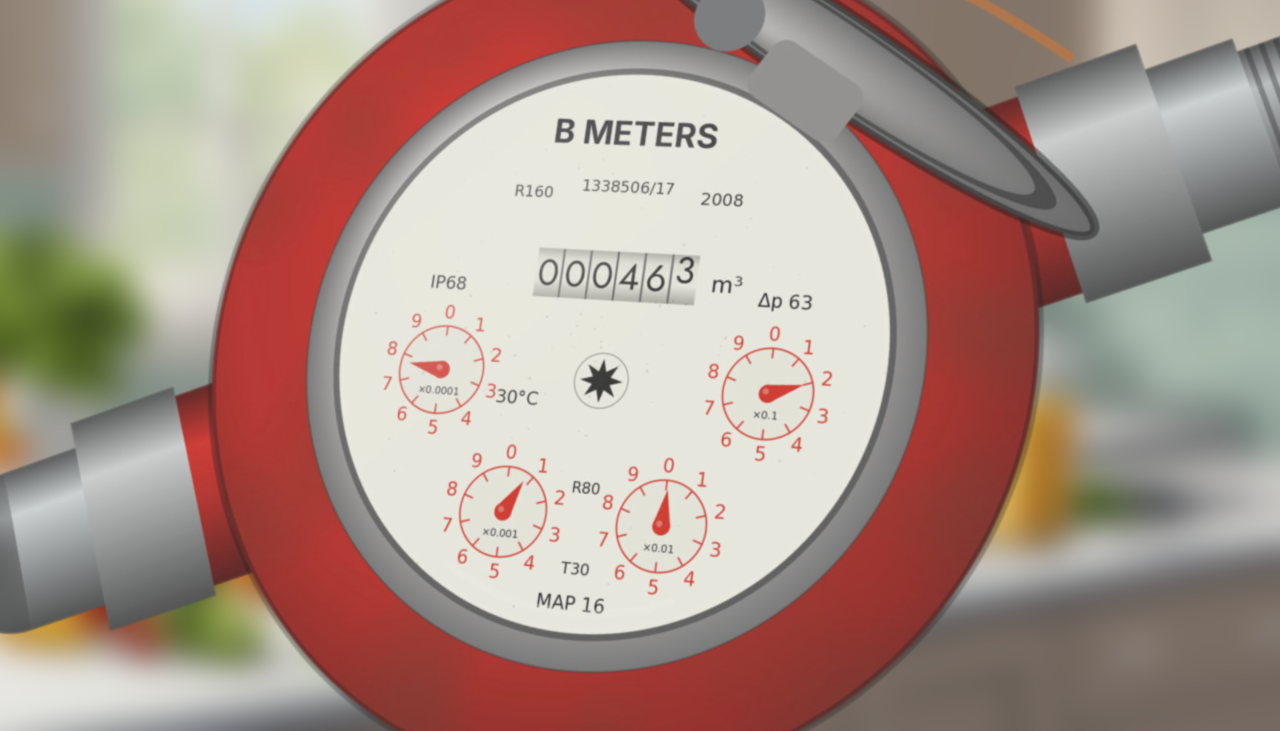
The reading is 463.2007 m³
